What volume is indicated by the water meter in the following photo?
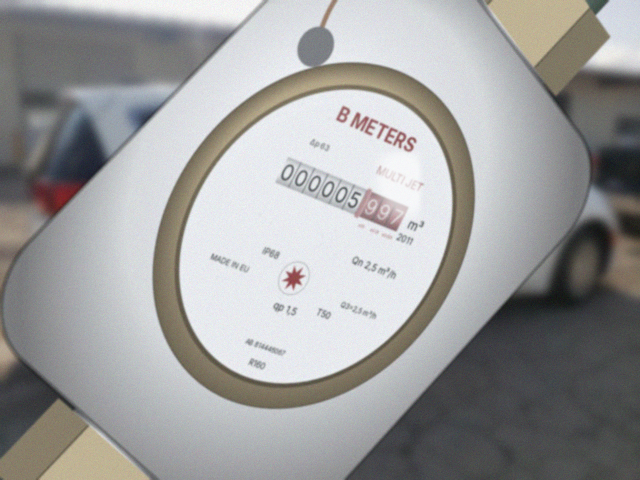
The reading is 5.997 m³
